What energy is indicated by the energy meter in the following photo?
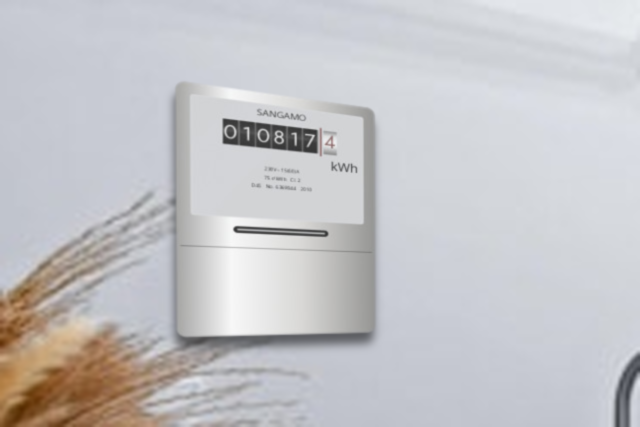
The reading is 10817.4 kWh
